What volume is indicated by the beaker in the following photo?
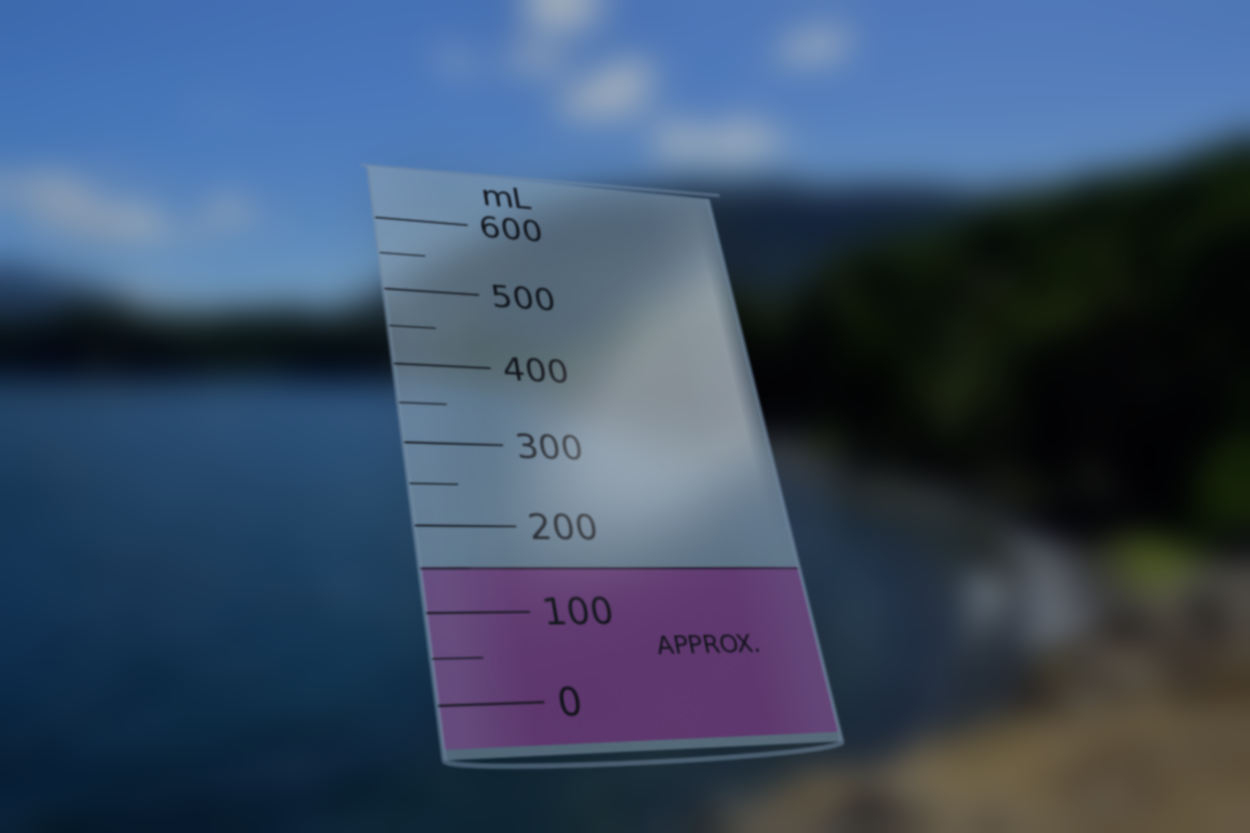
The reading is 150 mL
